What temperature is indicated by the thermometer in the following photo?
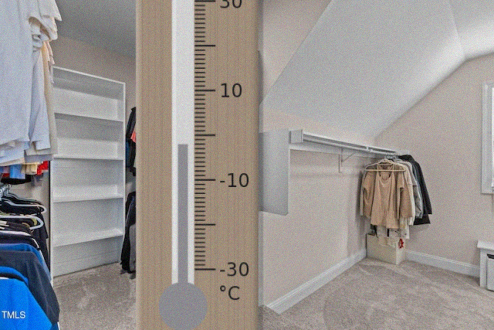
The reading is -2 °C
